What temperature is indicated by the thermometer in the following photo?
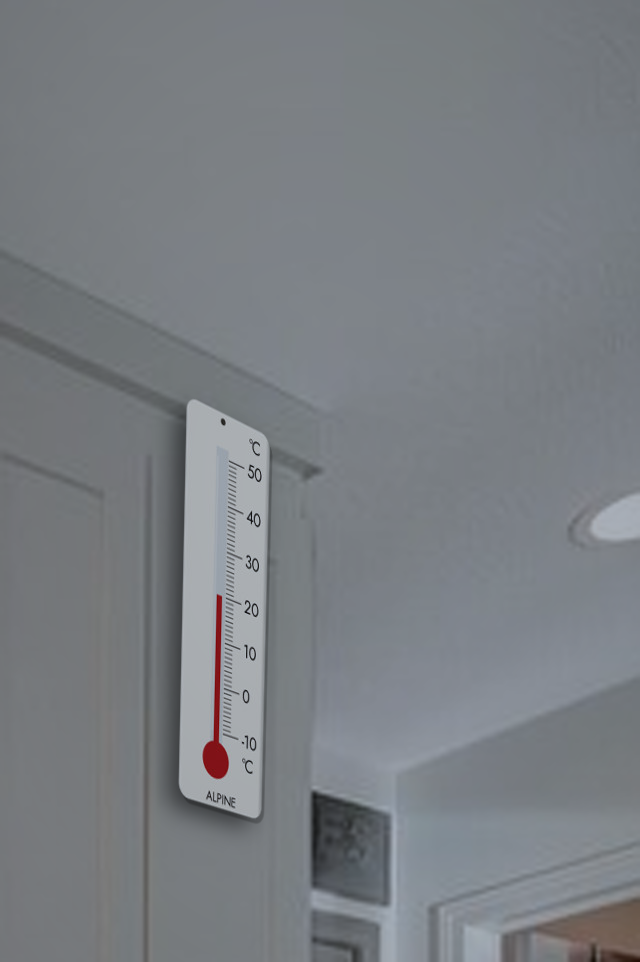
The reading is 20 °C
